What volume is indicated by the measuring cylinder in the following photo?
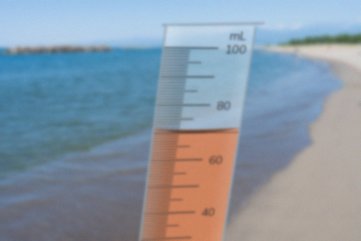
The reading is 70 mL
